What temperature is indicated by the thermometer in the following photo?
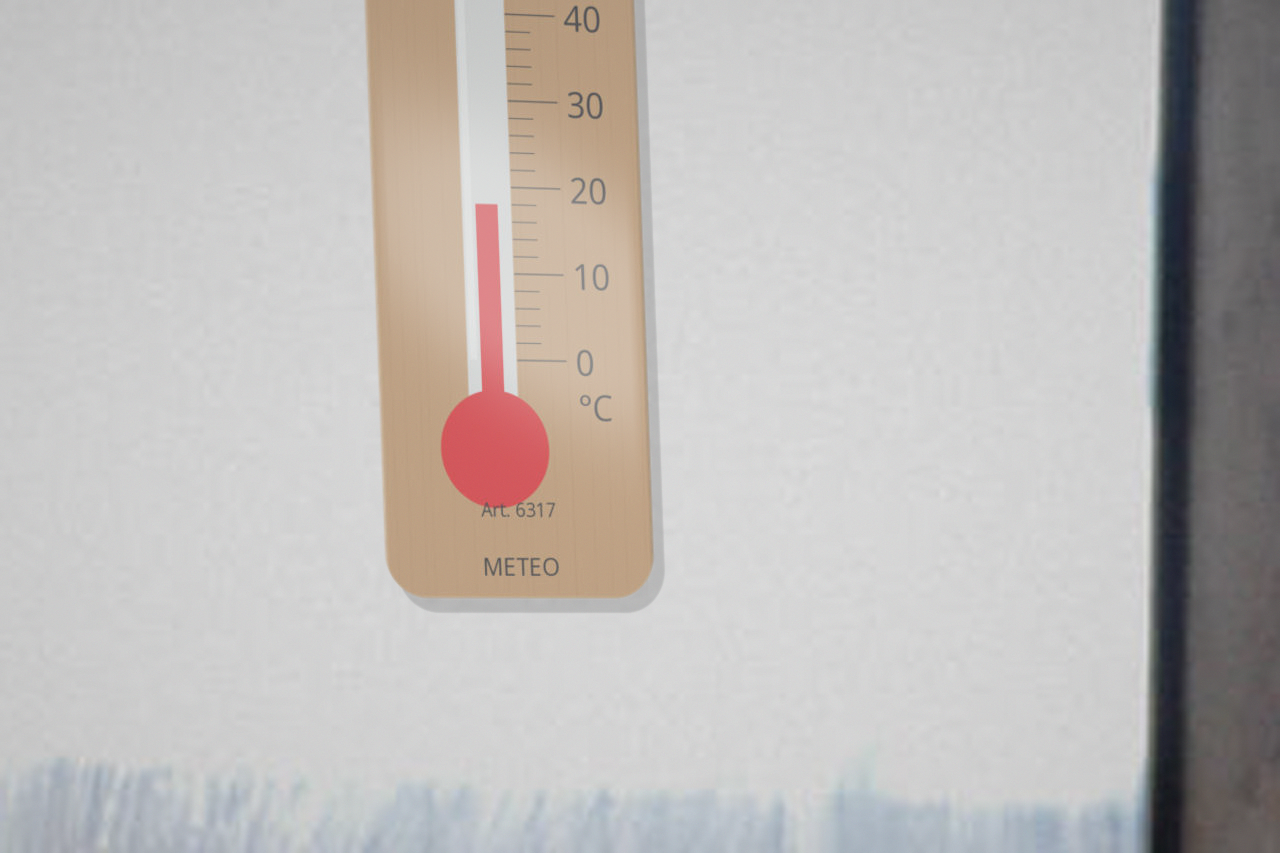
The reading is 18 °C
